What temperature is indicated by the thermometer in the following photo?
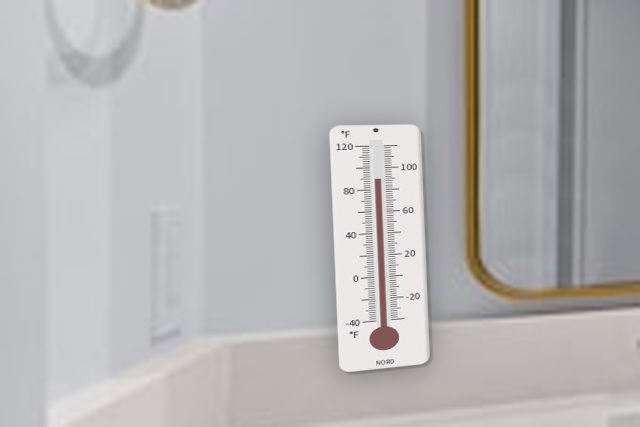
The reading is 90 °F
